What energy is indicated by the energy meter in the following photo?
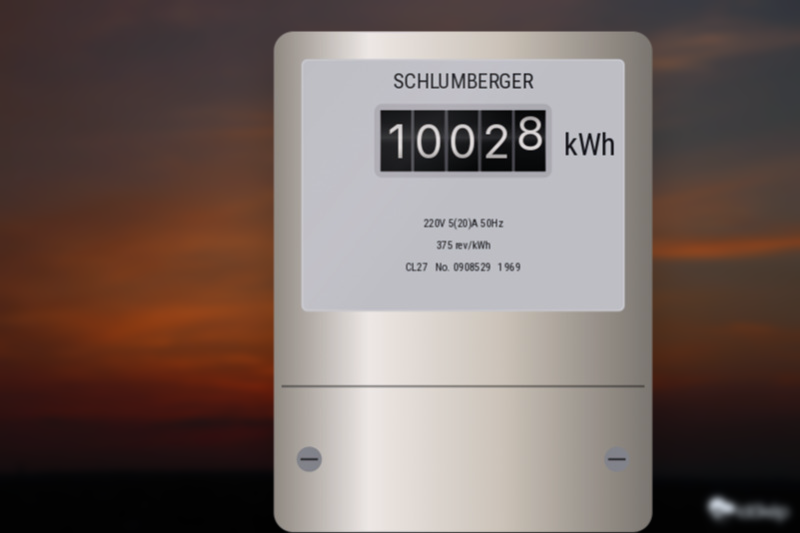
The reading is 10028 kWh
